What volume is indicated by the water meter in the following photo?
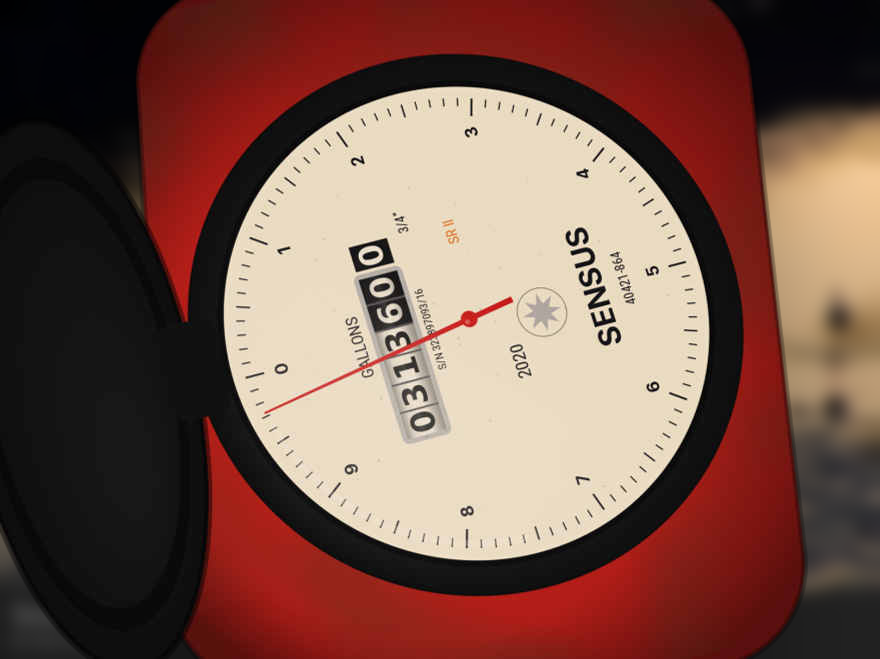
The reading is 313599.7 gal
